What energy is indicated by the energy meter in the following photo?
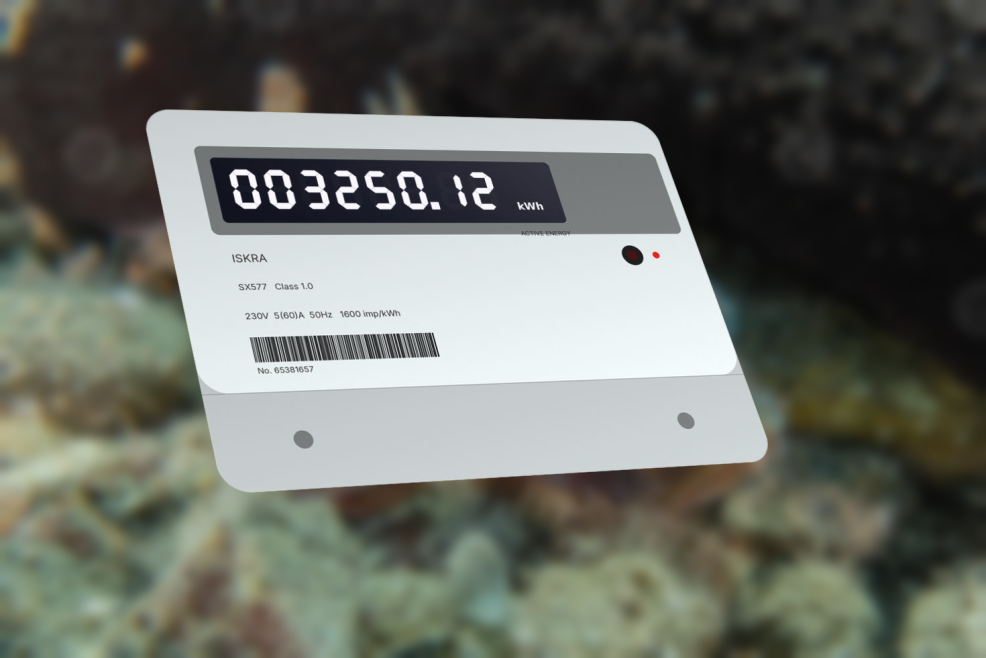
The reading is 3250.12 kWh
